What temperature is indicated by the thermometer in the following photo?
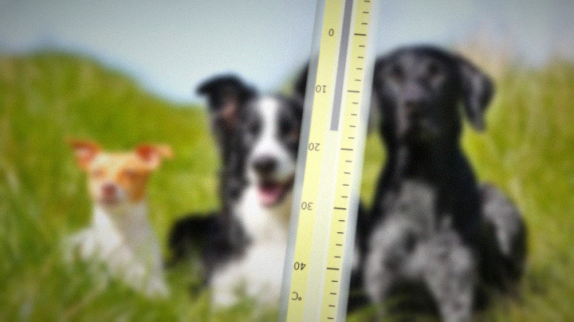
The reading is 17 °C
